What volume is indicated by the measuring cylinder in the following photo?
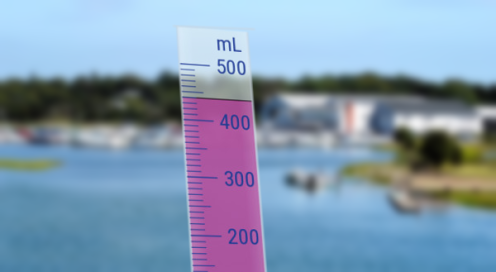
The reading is 440 mL
